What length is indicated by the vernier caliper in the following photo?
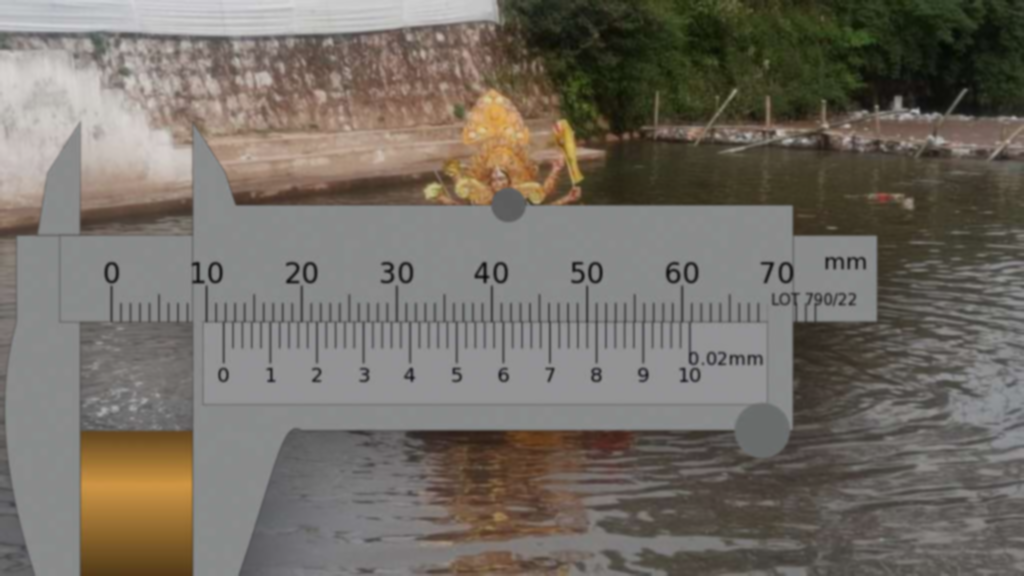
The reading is 11.8 mm
